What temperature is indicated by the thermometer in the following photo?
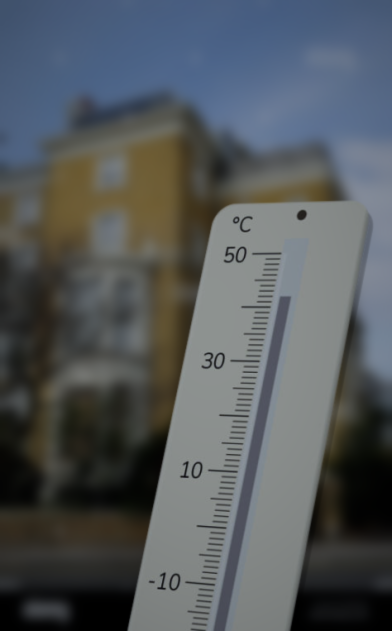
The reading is 42 °C
